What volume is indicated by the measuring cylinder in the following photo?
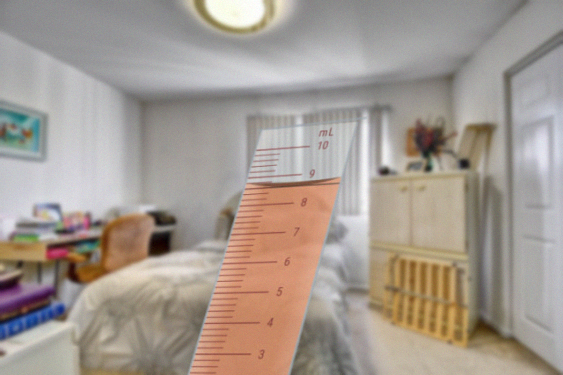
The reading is 8.6 mL
